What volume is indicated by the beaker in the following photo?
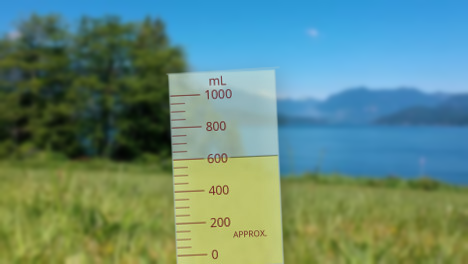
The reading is 600 mL
